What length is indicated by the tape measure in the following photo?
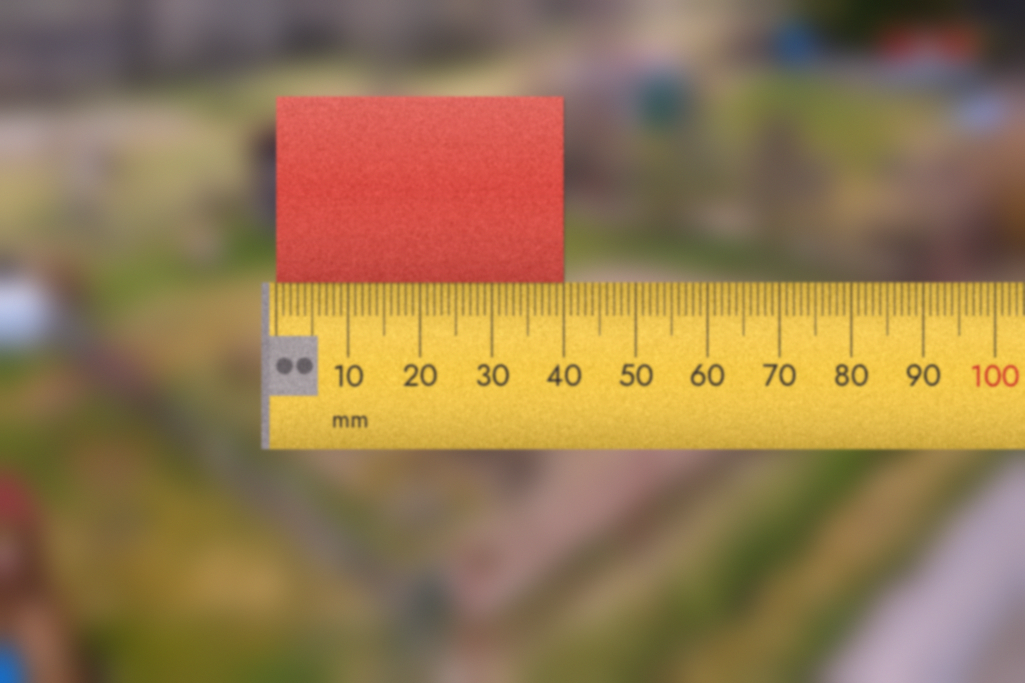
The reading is 40 mm
